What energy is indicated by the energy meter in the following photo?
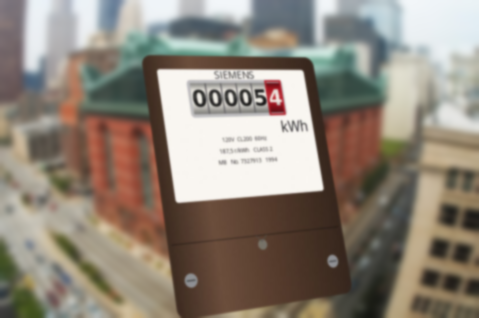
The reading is 5.4 kWh
